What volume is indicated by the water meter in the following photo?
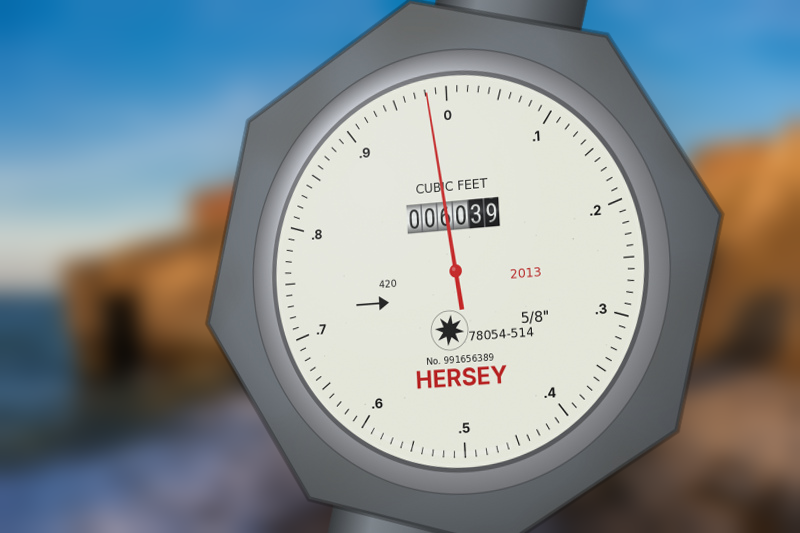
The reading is 6038.98 ft³
